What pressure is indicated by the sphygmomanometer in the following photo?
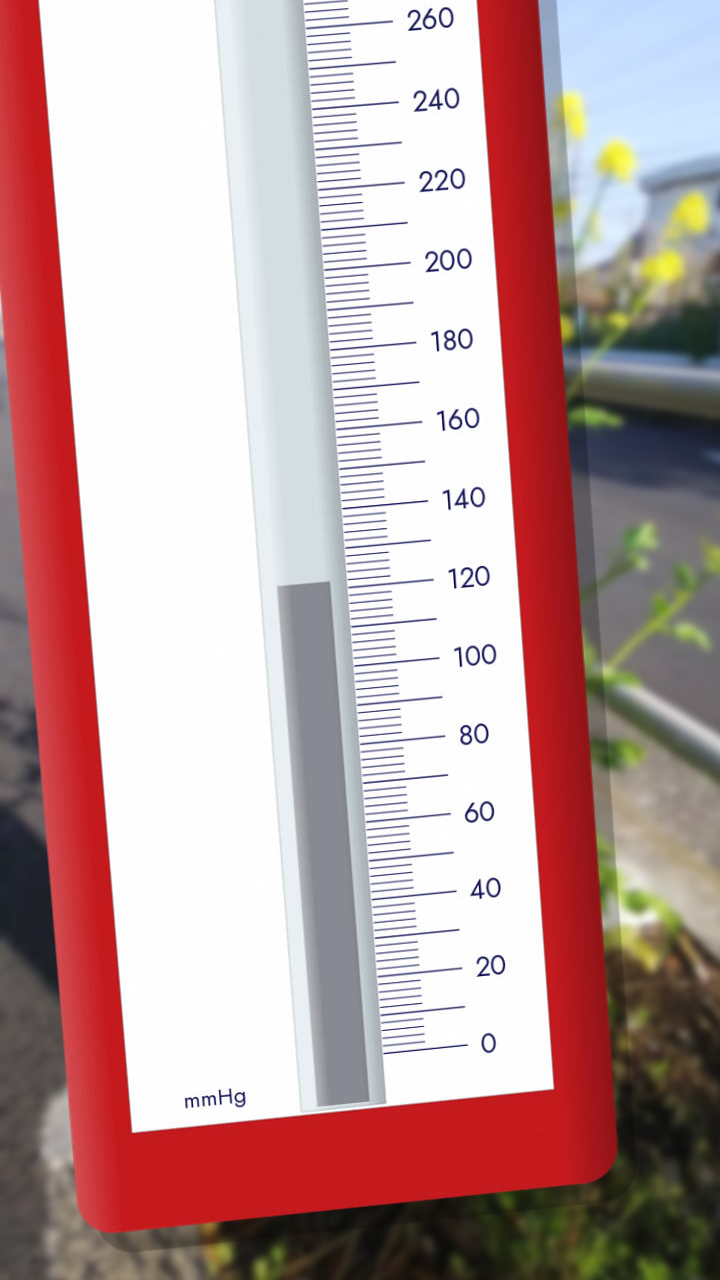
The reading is 122 mmHg
